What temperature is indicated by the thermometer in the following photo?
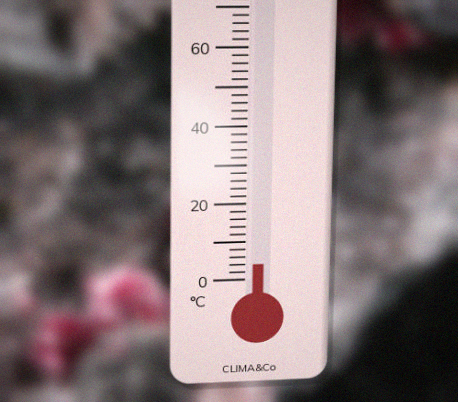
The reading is 4 °C
